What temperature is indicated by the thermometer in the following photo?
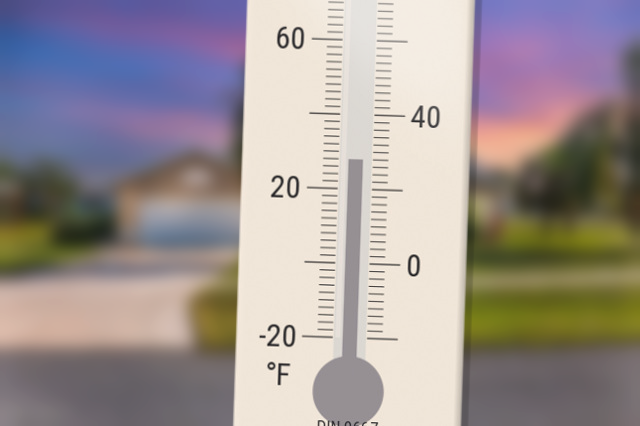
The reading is 28 °F
